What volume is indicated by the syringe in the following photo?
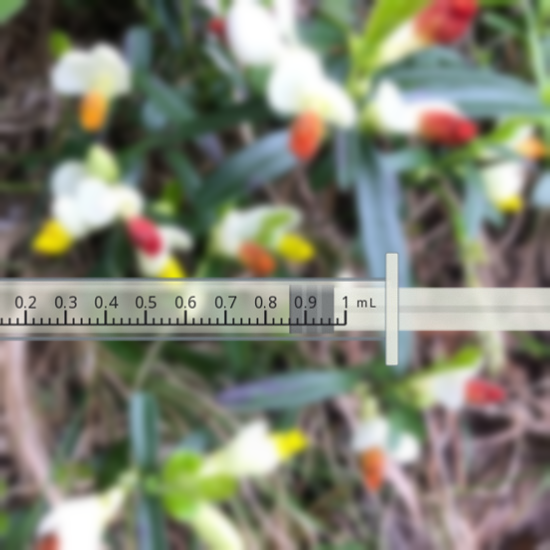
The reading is 0.86 mL
